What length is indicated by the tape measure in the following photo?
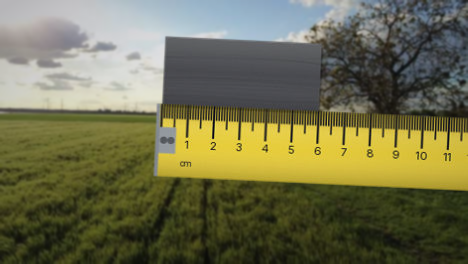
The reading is 6 cm
